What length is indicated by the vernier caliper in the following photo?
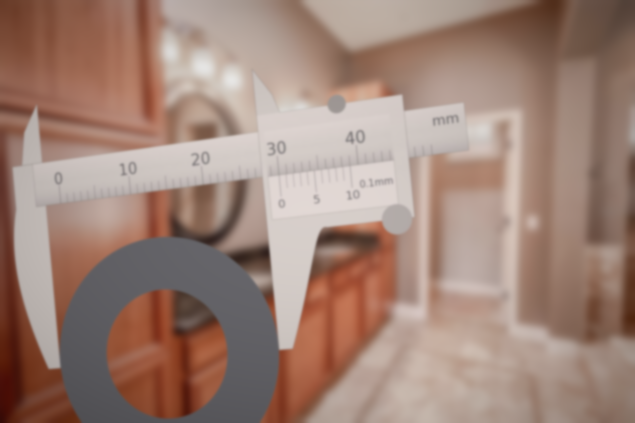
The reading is 30.0 mm
